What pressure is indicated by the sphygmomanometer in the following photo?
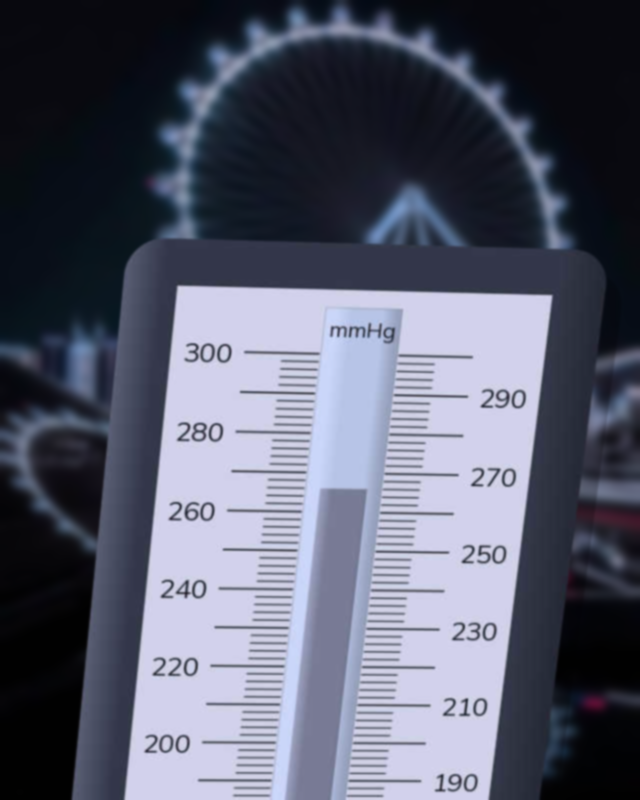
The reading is 266 mmHg
